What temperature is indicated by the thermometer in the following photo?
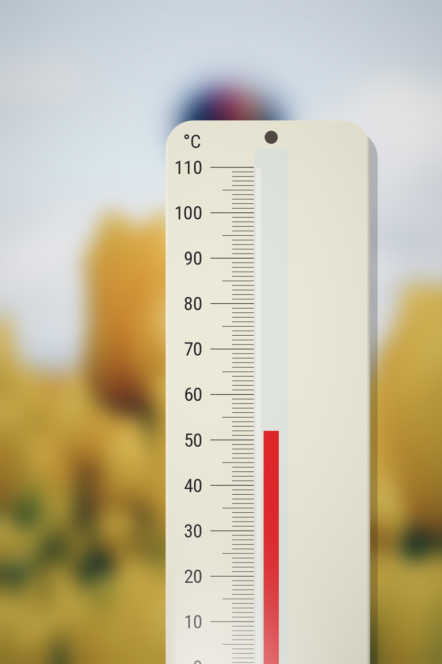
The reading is 52 °C
